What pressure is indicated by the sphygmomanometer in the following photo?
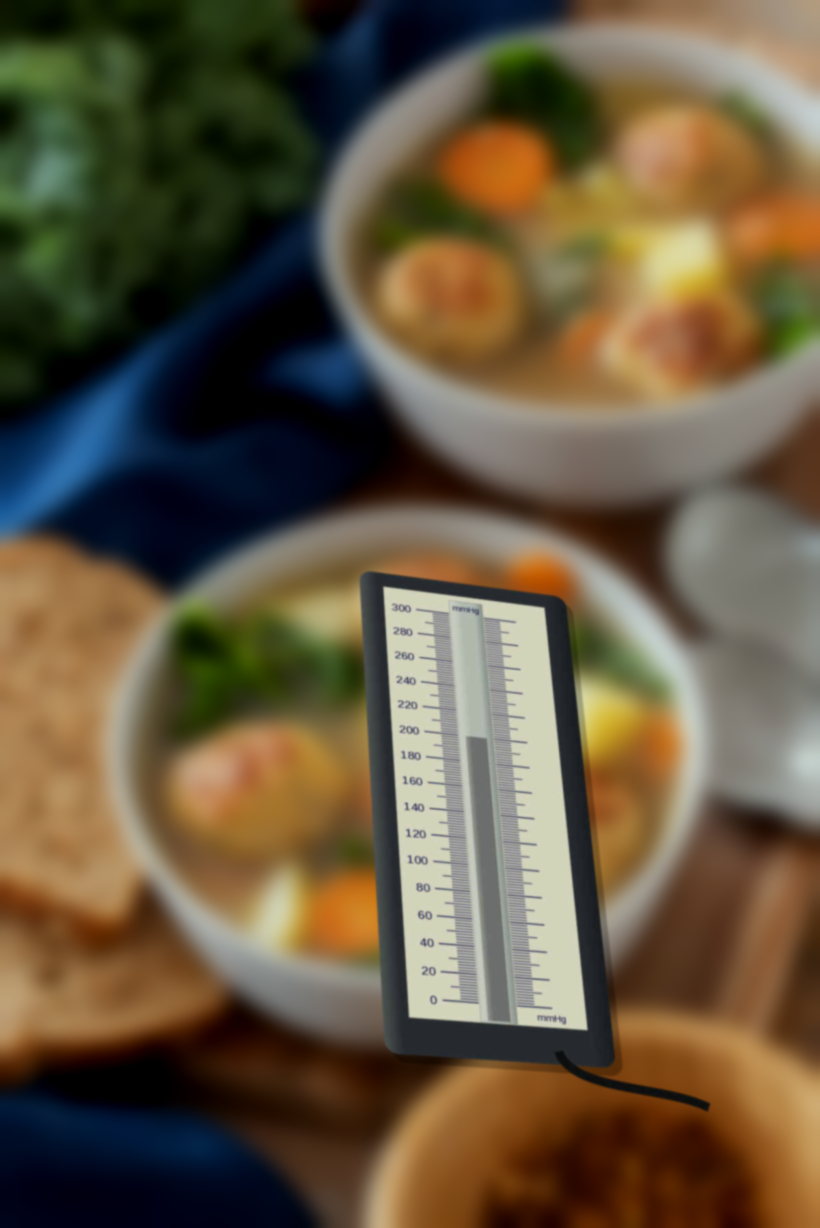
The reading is 200 mmHg
